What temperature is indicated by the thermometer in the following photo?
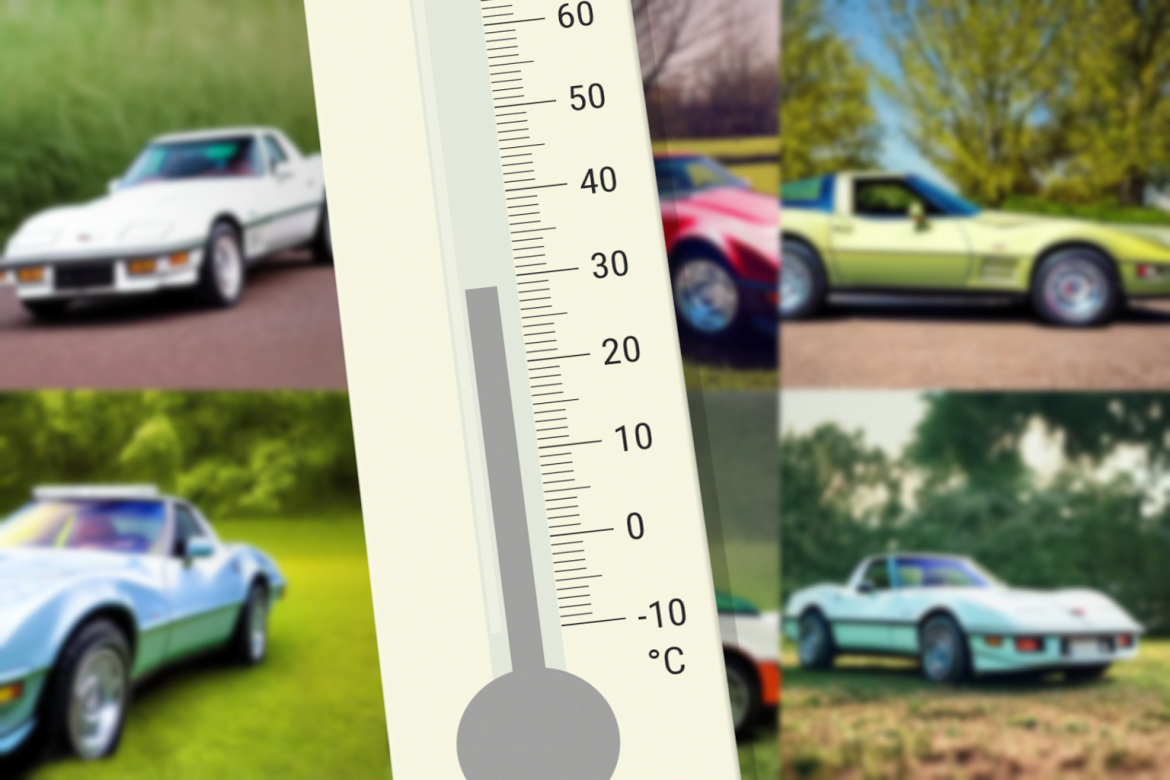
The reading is 29 °C
